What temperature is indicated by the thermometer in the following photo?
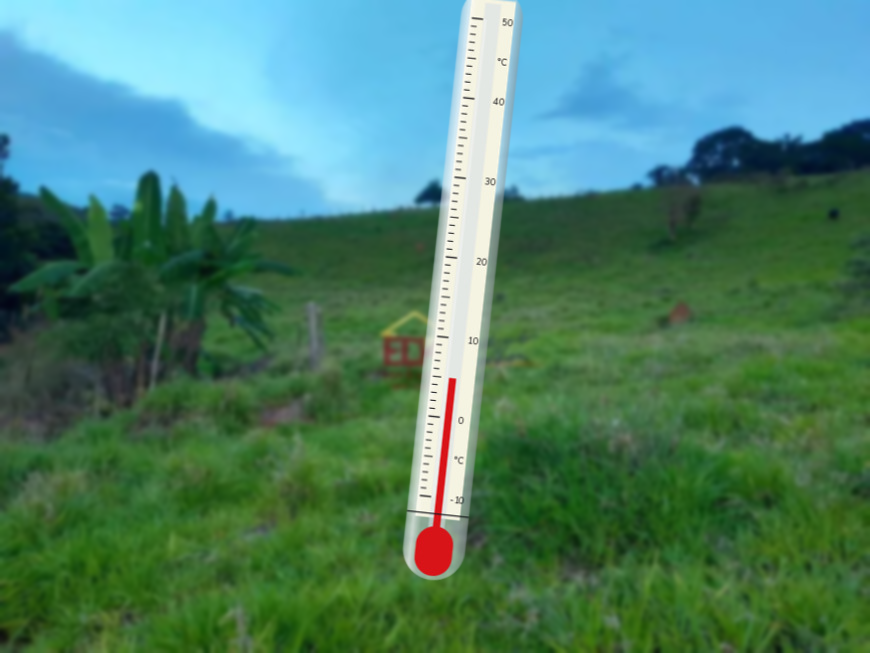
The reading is 5 °C
